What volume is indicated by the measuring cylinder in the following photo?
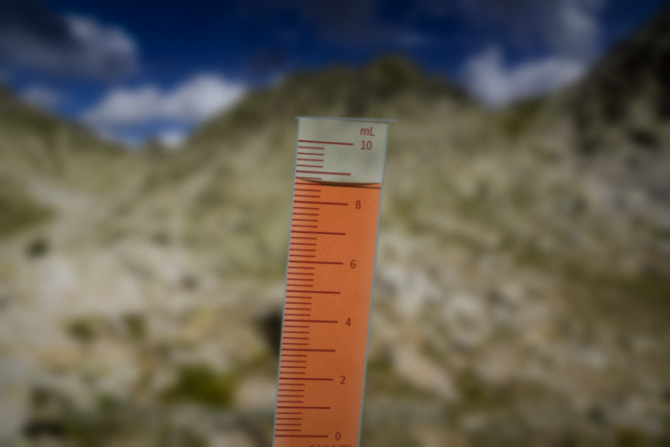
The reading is 8.6 mL
